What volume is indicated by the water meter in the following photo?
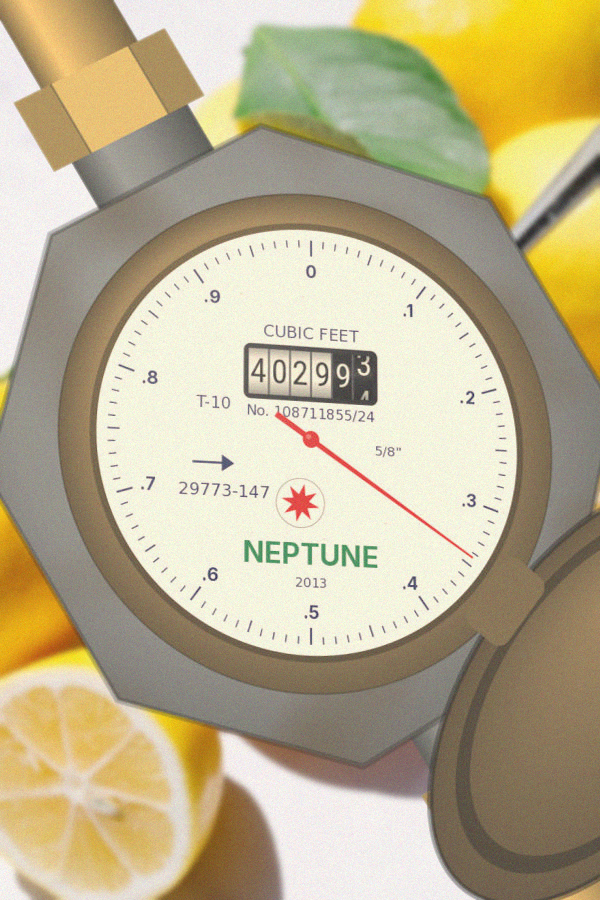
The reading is 402993.34 ft³
